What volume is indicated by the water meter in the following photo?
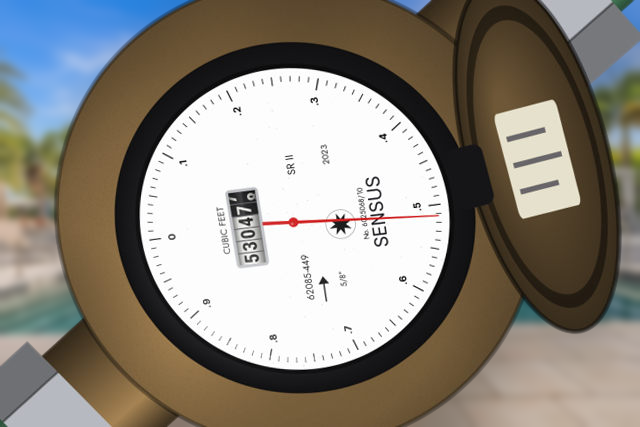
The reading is 530477.51 ft³
